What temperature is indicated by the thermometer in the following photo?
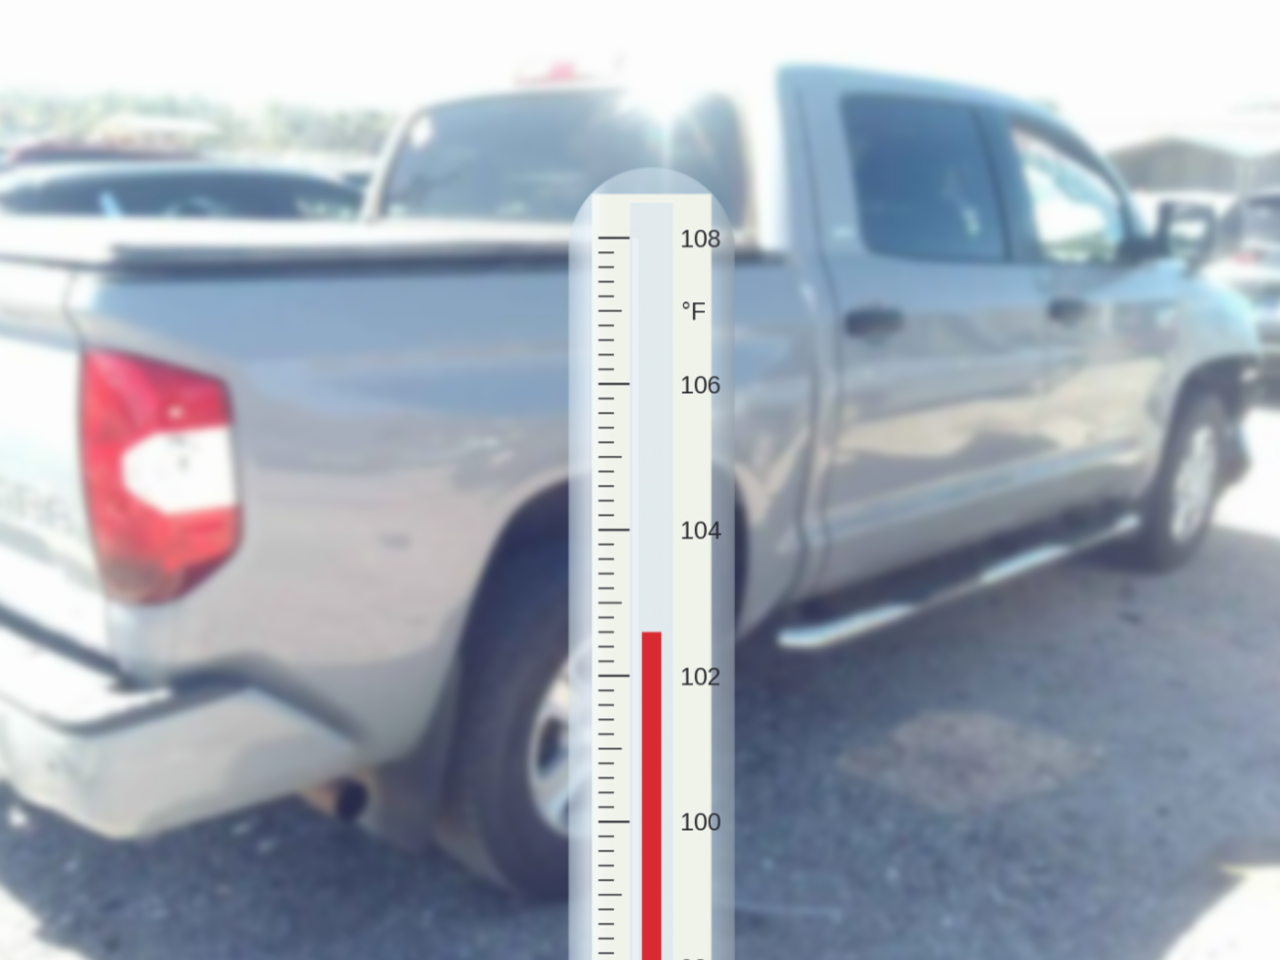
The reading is 102.6 °F
